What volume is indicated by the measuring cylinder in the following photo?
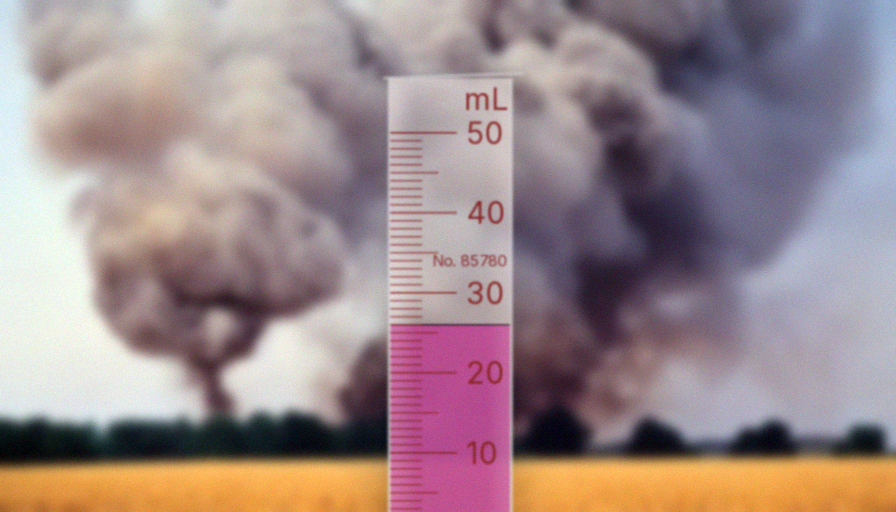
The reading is 26 mL
